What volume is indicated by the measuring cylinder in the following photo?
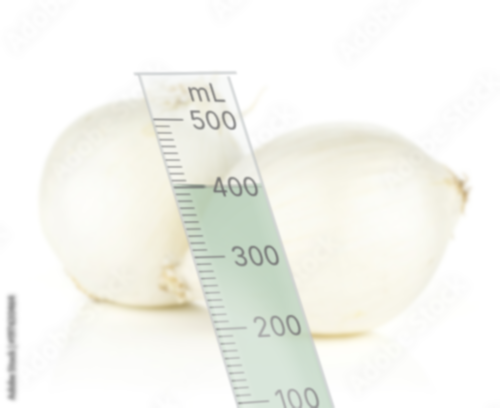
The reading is 400 mL
